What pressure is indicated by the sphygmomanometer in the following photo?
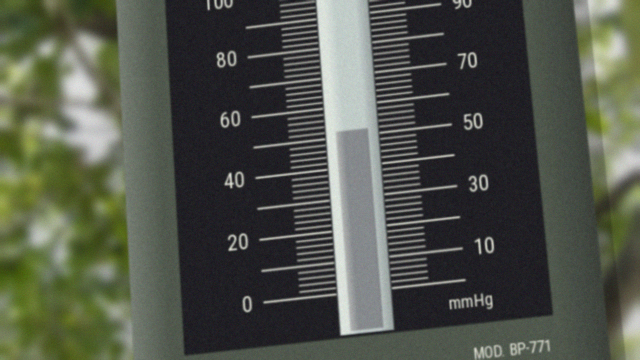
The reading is 52 mmHg
